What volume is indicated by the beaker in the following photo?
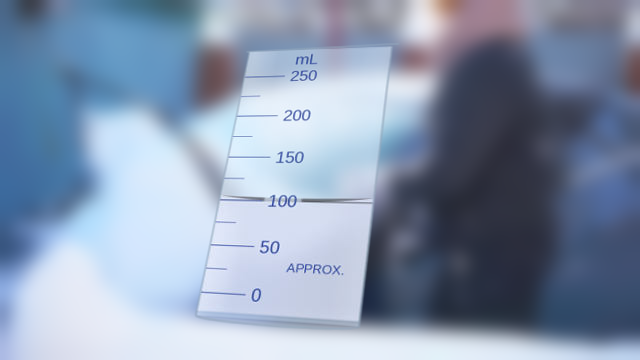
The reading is 100 mL
